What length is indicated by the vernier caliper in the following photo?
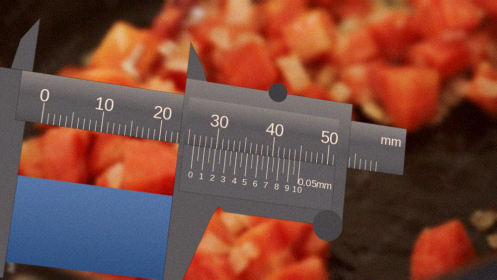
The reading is 26.0 mm
